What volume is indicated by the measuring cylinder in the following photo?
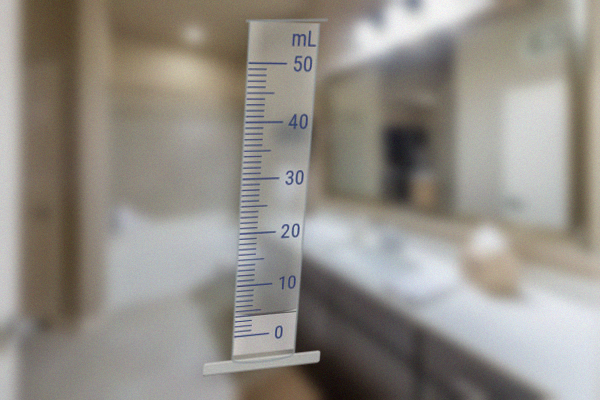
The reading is 4 mL
